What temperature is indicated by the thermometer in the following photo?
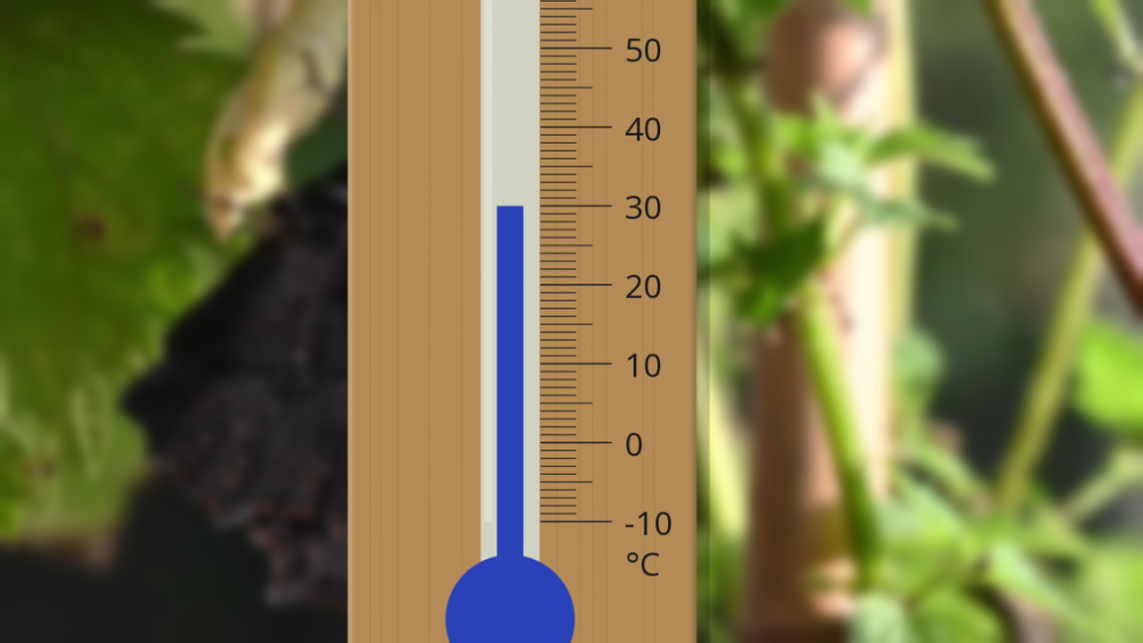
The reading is 30 °C
